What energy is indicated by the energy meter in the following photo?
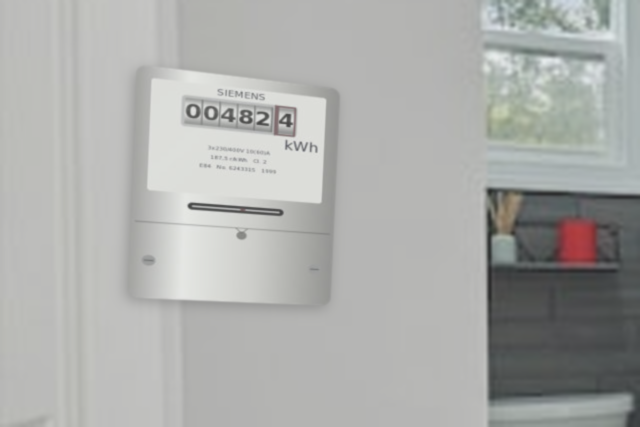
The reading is 482.4 kWh
